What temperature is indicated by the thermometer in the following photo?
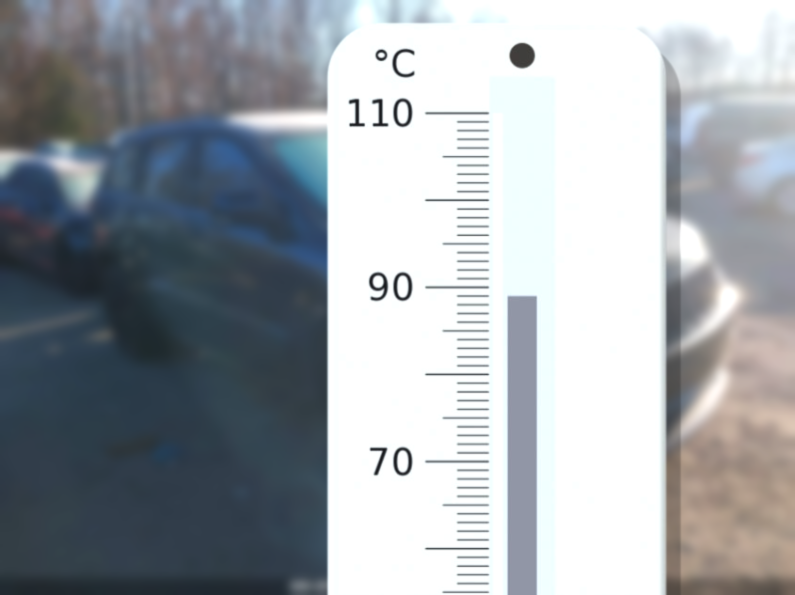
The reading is 89 °C
